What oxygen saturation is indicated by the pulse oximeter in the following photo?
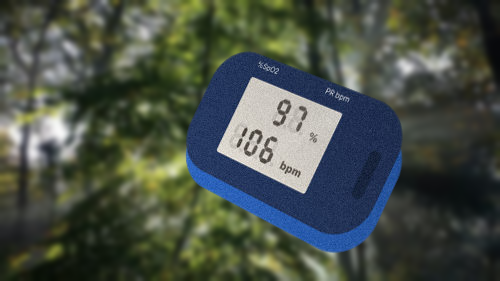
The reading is 97 %
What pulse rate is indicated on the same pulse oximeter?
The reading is 106 bpm
